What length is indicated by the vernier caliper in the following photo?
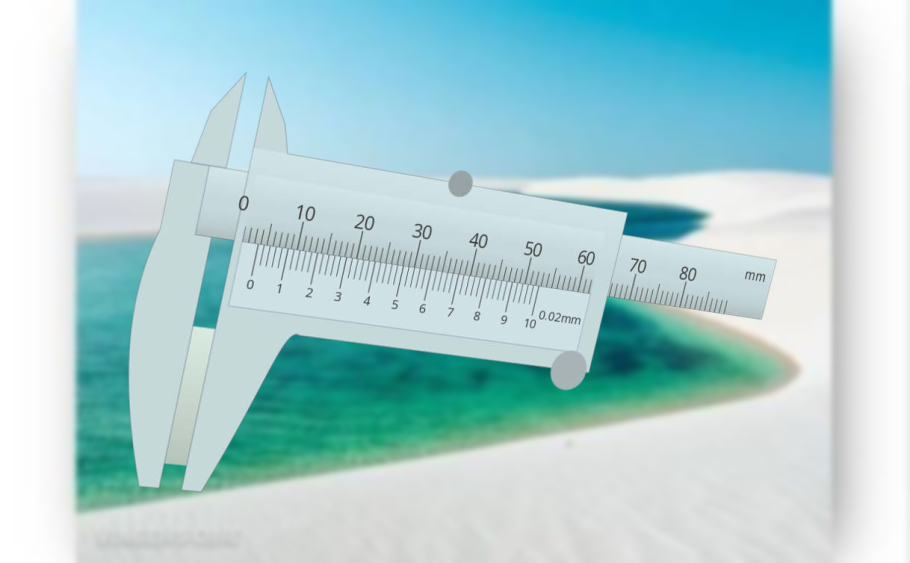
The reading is 3.6 mm
